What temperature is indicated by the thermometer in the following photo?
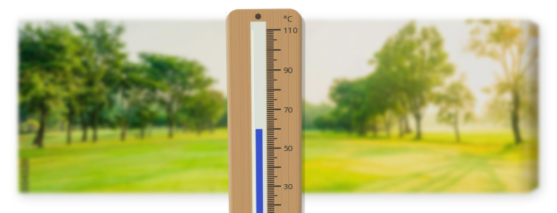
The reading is 60 °C
